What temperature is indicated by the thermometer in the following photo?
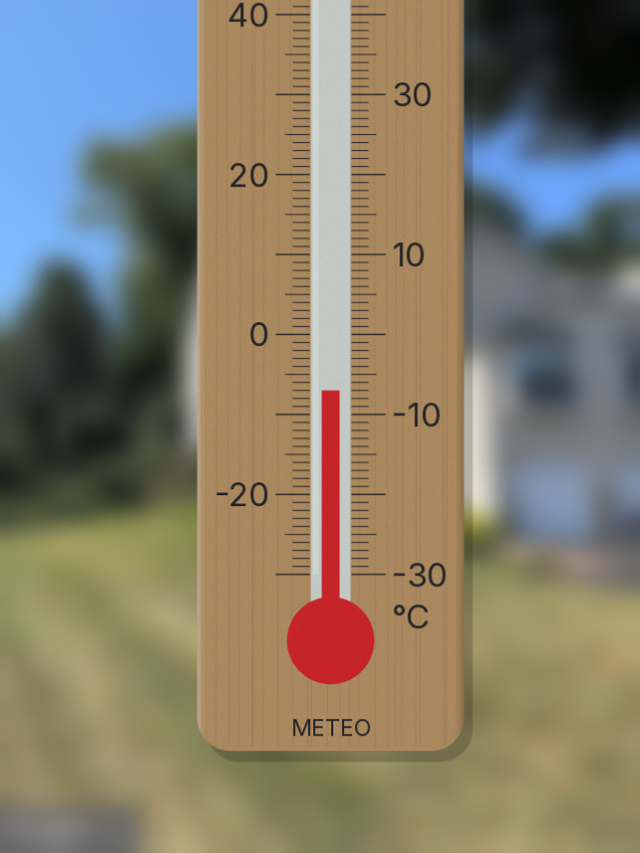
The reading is -7 °C
